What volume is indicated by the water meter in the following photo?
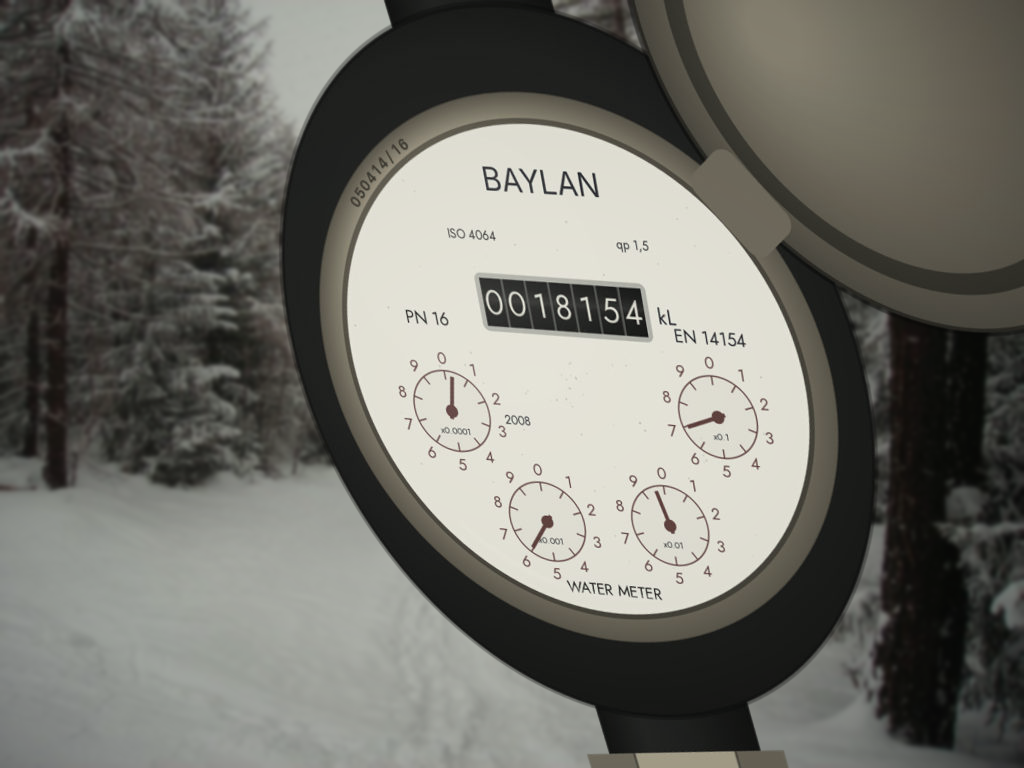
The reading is 18154.6960 kL
